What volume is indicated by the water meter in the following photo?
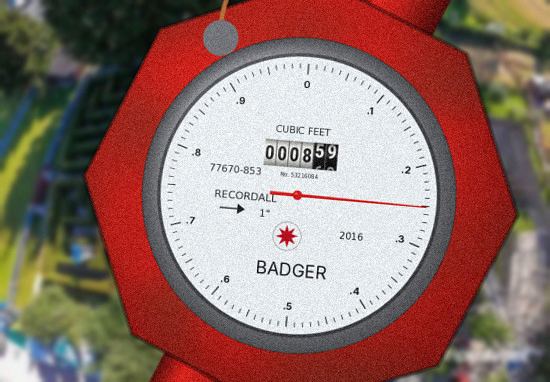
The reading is 859.25 ft³
